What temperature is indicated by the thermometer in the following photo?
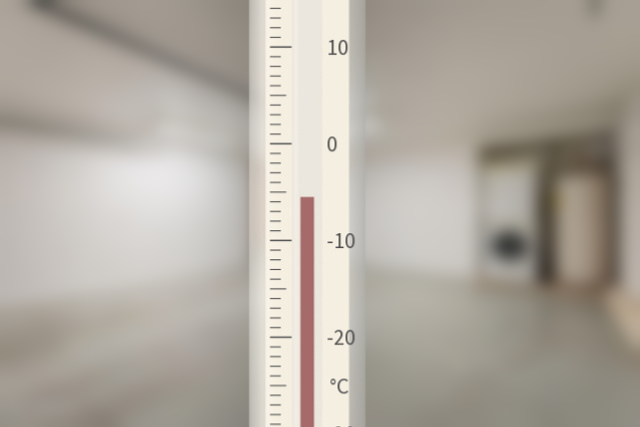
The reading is -5.5 °C
